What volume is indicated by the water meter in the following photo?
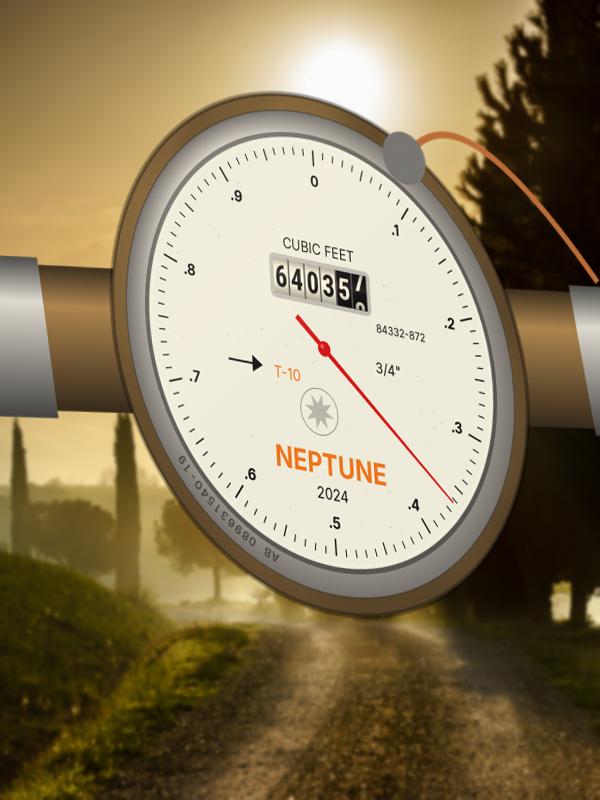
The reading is 640357.36 ft³
